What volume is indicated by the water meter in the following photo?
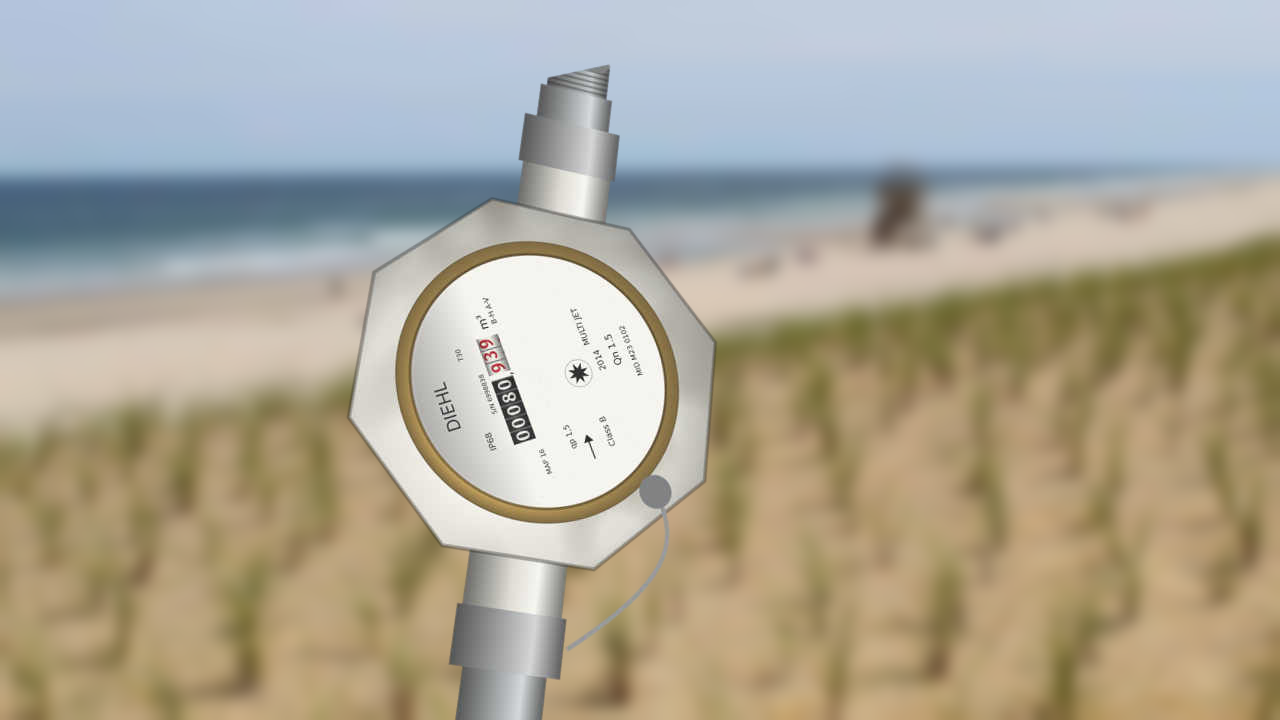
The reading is 80.939 m³
